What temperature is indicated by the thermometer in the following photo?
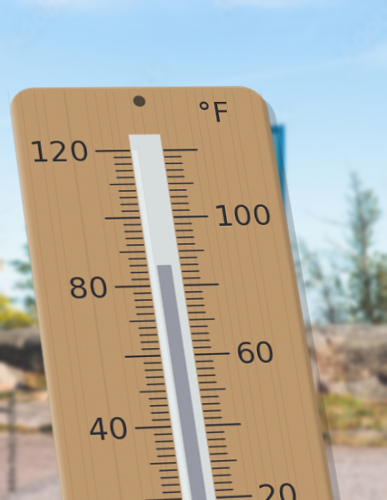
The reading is 86 °F
